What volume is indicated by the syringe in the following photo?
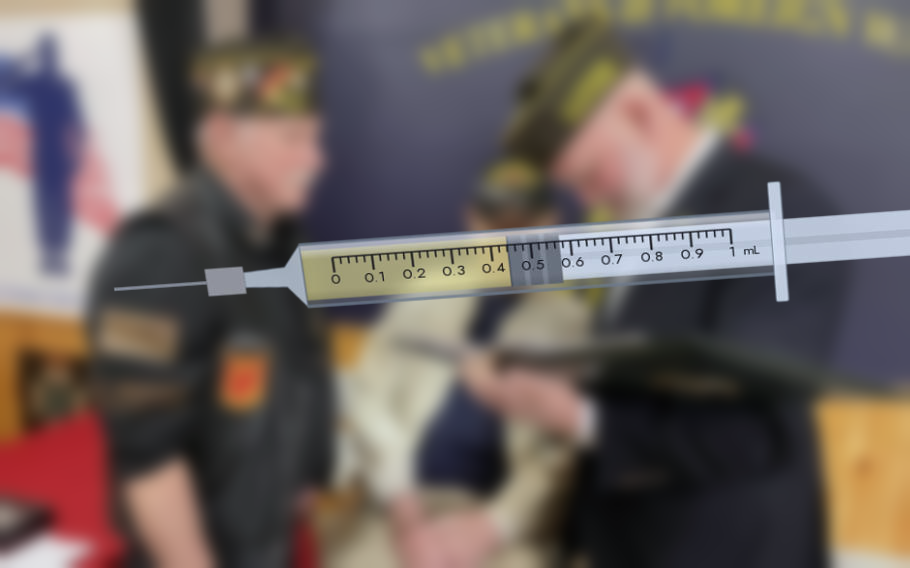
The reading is 0.44 mL
